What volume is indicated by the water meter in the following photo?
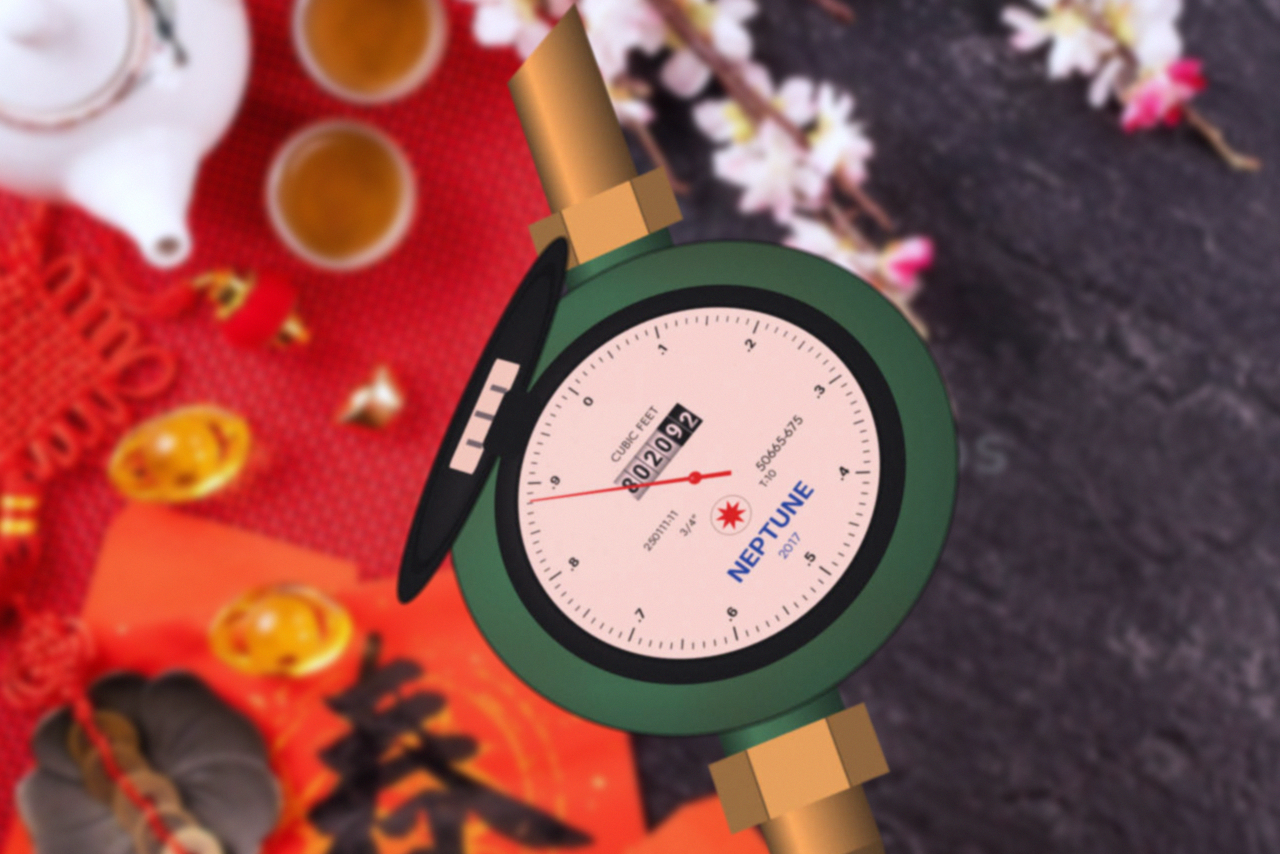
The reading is 802091.88 ft³
